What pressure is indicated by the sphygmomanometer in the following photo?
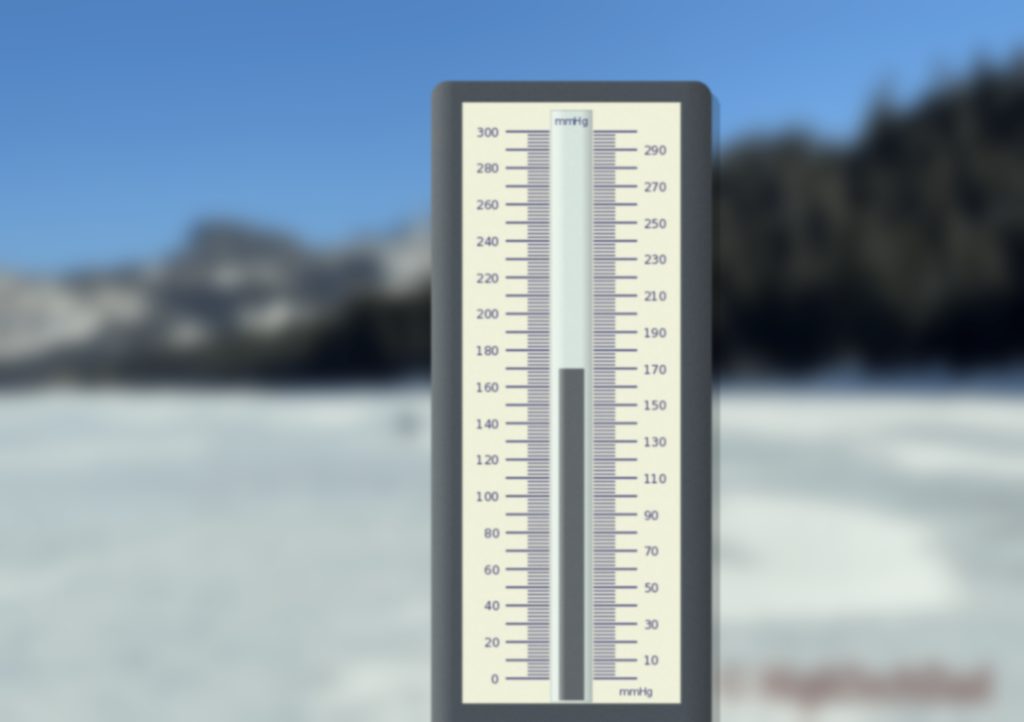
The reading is 170 mmHg
